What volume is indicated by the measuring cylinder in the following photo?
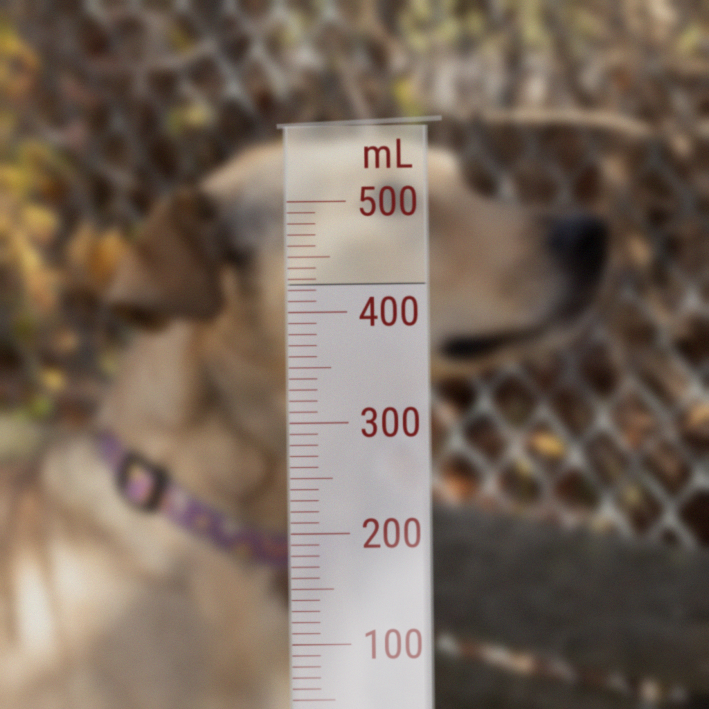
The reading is 425 mL
